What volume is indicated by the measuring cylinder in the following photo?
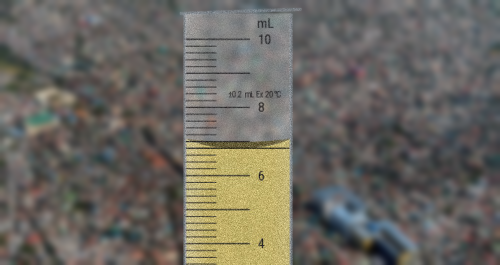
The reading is 6.8 mL
